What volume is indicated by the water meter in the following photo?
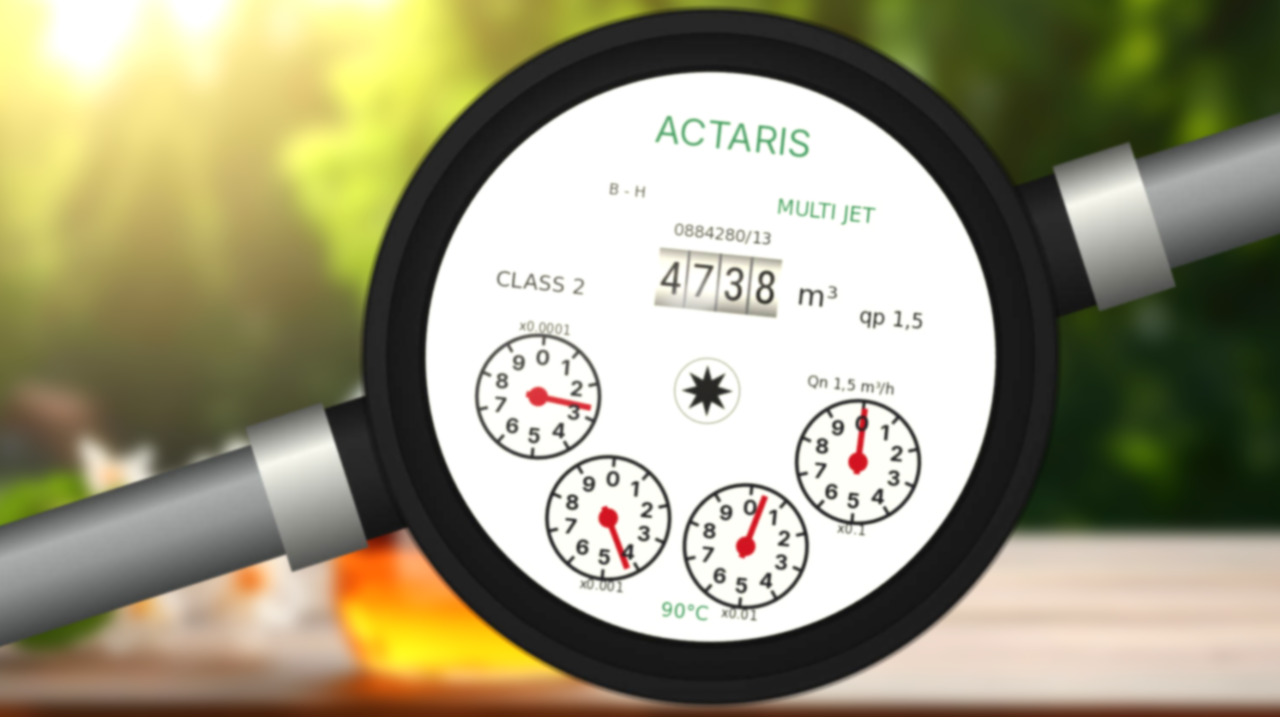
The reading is 4738.0042 m³
